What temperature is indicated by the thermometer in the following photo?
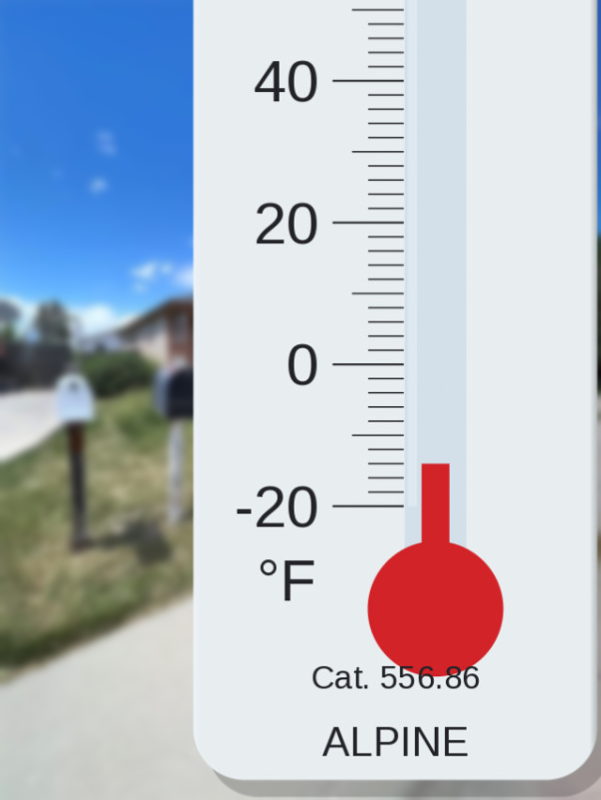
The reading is -14 °F
